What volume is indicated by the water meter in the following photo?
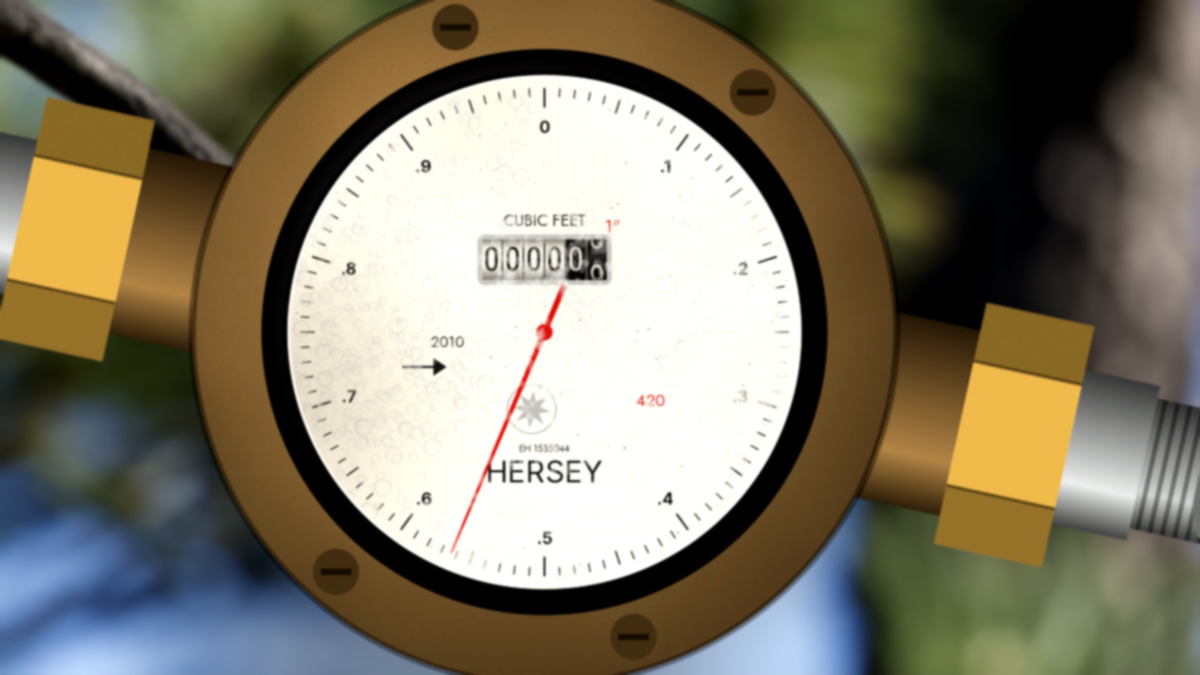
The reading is 8.56 ft³
